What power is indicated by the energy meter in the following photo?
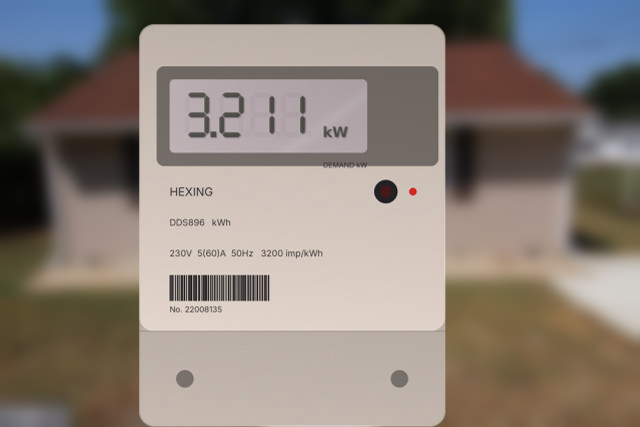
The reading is 3.211 kW
